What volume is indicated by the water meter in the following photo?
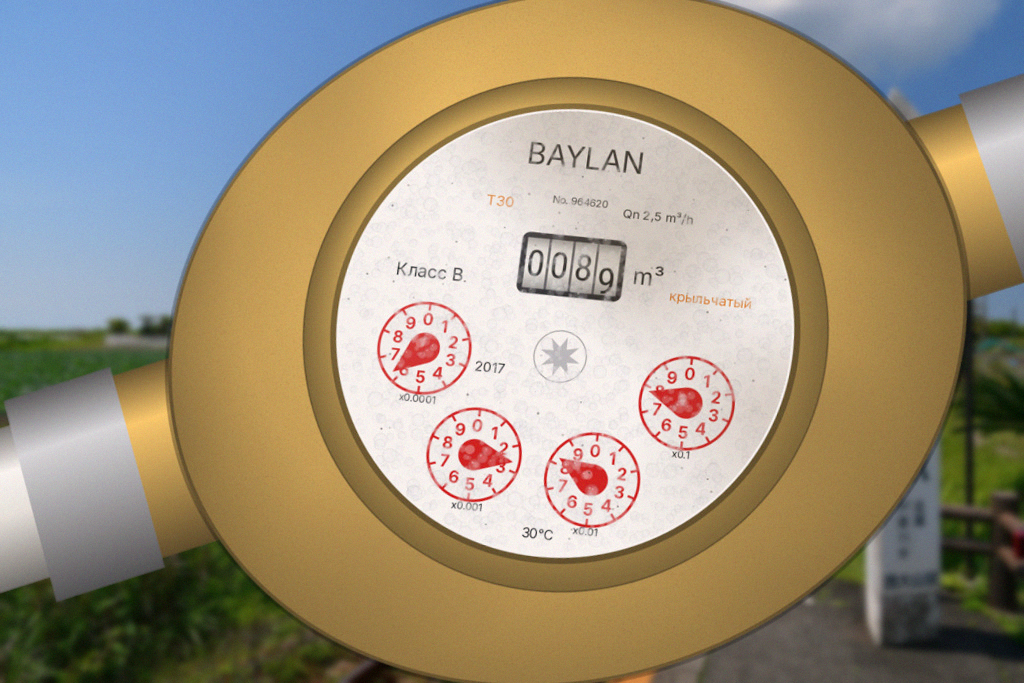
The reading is 88.7826 m³
